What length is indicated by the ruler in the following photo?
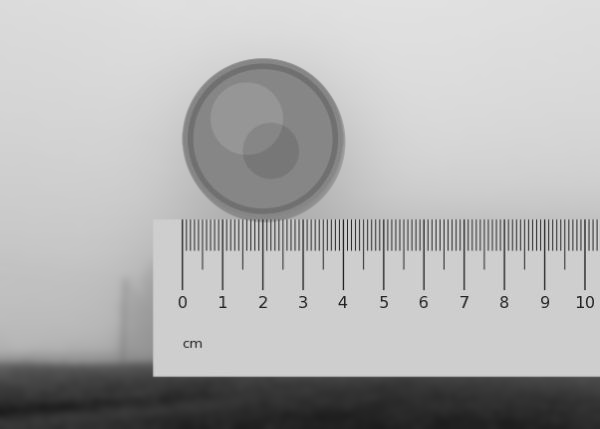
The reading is 4 cm
